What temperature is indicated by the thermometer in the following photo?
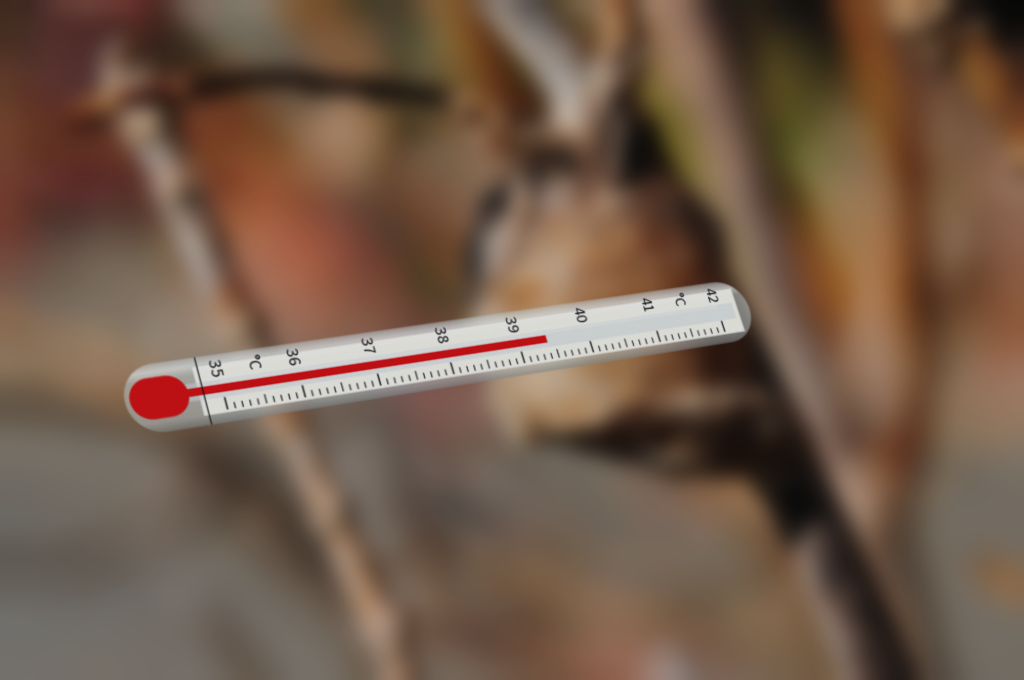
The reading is 39.4 °C
